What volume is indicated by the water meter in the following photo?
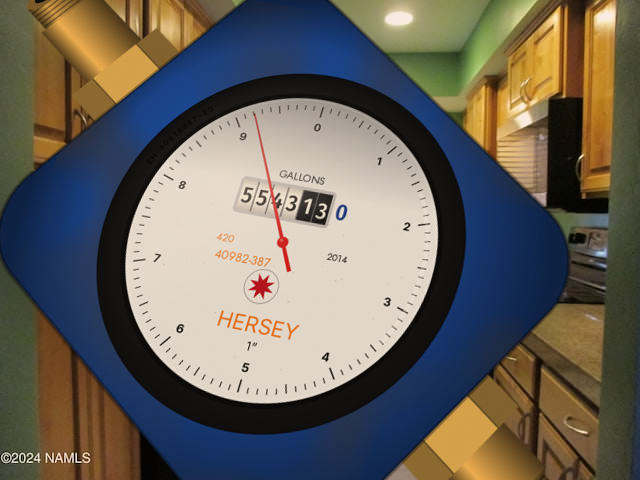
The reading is 5543129.2 gal
